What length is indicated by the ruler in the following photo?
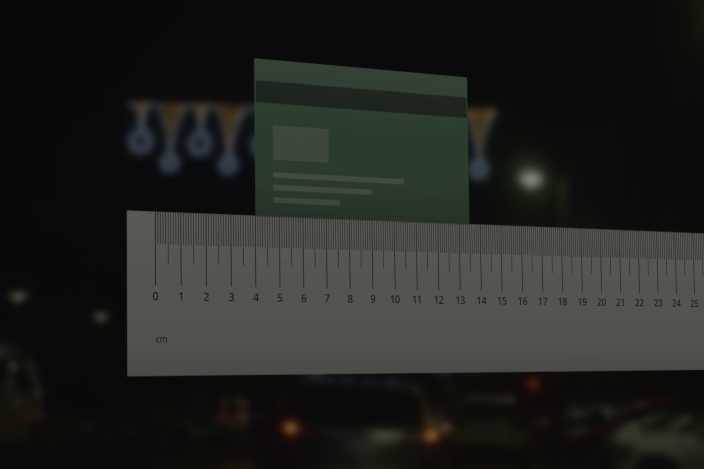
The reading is 9.5 cm
